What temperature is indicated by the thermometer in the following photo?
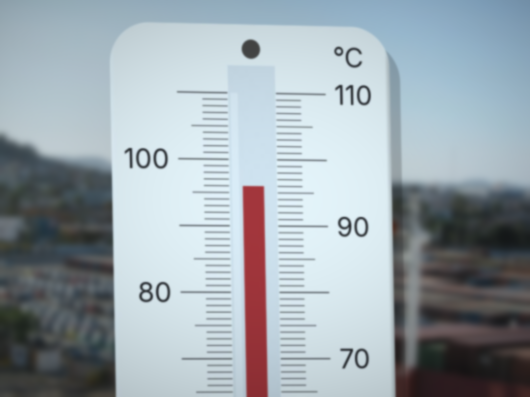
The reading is 96 °C
